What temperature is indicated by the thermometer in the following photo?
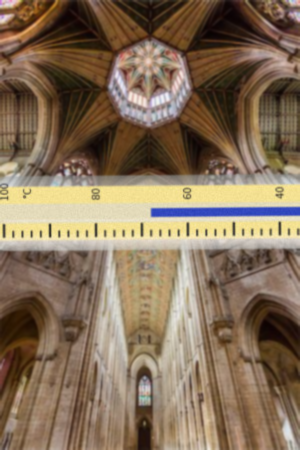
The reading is 68 °C
